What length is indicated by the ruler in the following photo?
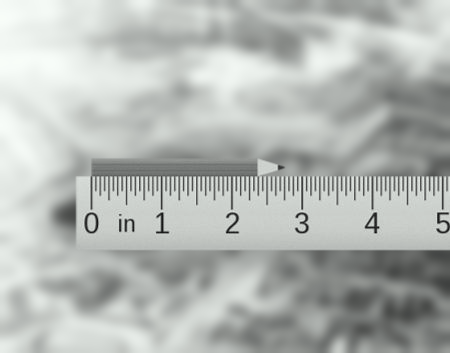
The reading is 2.75 in
